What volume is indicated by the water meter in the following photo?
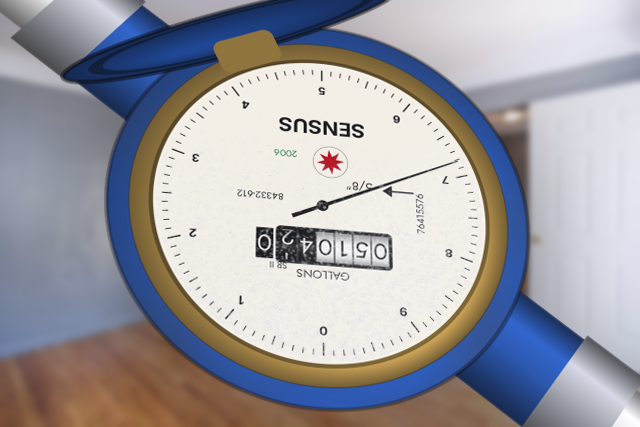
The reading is 510416.8 gal
